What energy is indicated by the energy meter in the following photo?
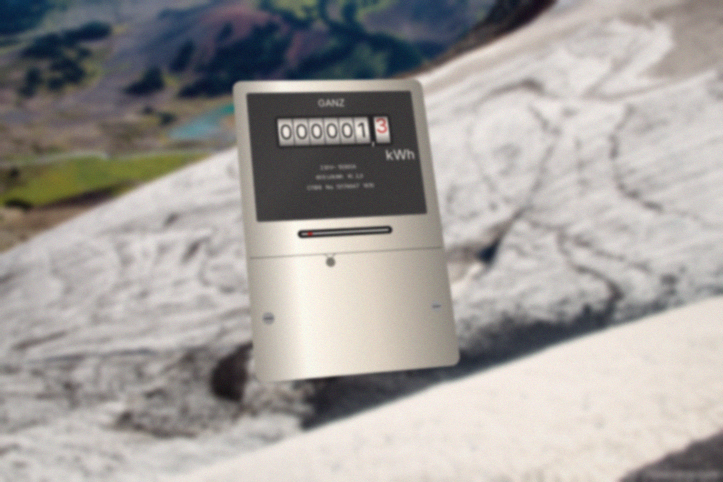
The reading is 1.3 kWh
